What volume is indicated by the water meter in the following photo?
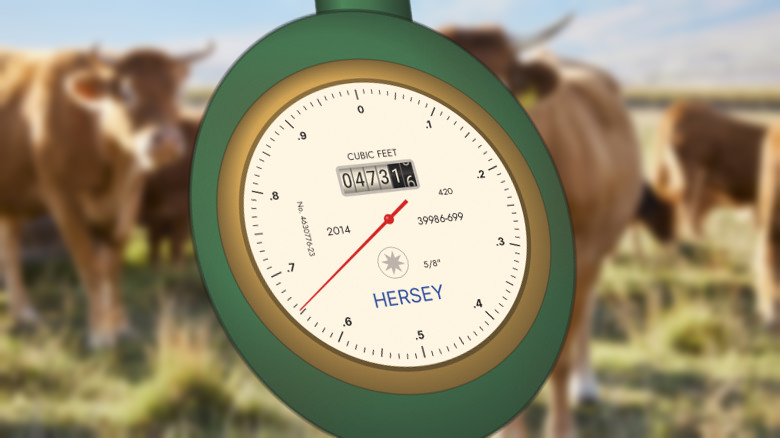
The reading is 47315.65 ft³
